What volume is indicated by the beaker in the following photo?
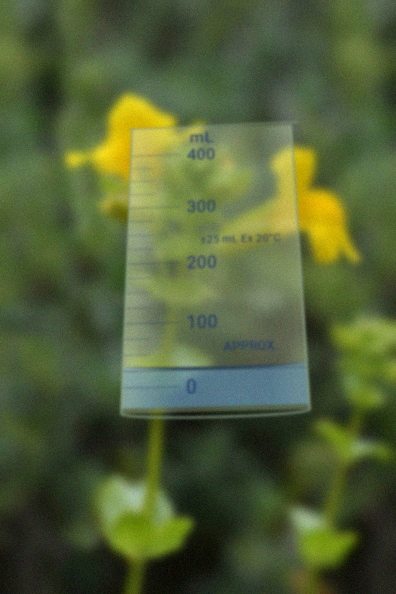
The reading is 25 mL
